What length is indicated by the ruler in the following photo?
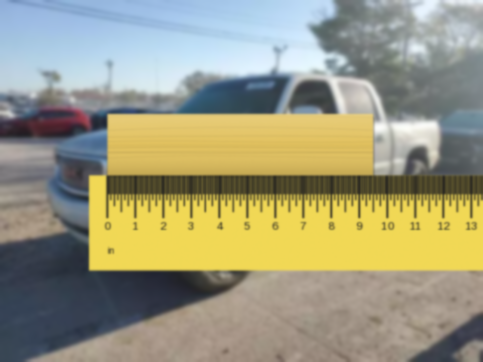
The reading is 9.5 in
